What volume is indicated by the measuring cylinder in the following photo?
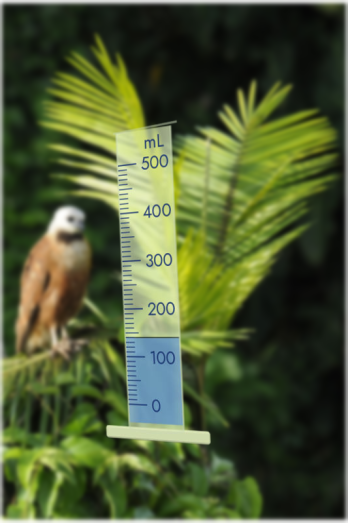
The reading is 140 mL
